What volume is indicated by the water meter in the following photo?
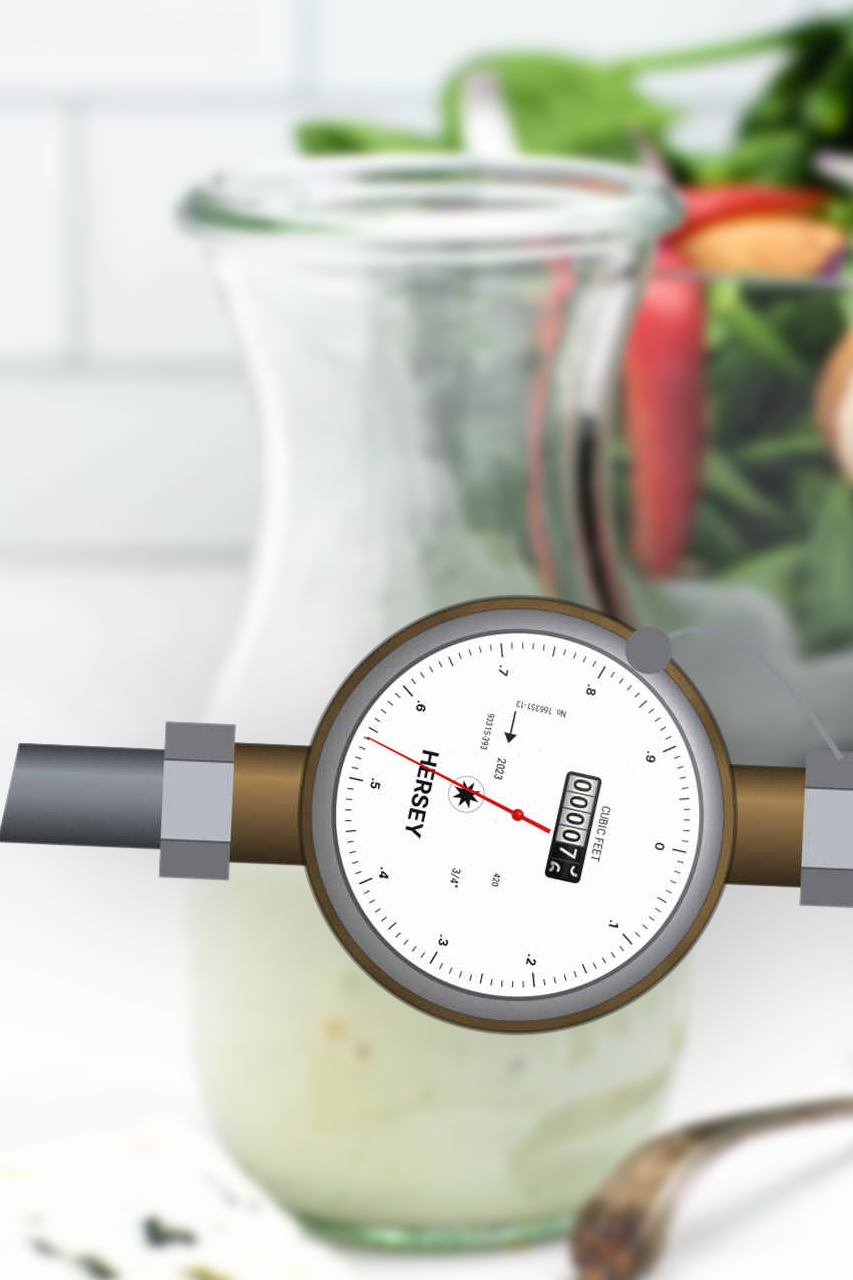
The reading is 75.54 ft³
